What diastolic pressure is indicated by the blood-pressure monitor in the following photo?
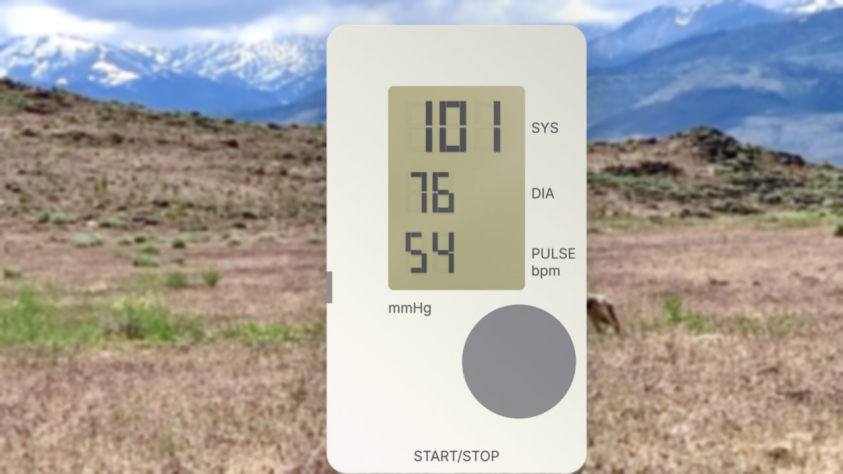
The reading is 76 mmHg
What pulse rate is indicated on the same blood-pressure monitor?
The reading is 54 bpm
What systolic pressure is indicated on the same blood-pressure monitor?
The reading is 101 mmHg
